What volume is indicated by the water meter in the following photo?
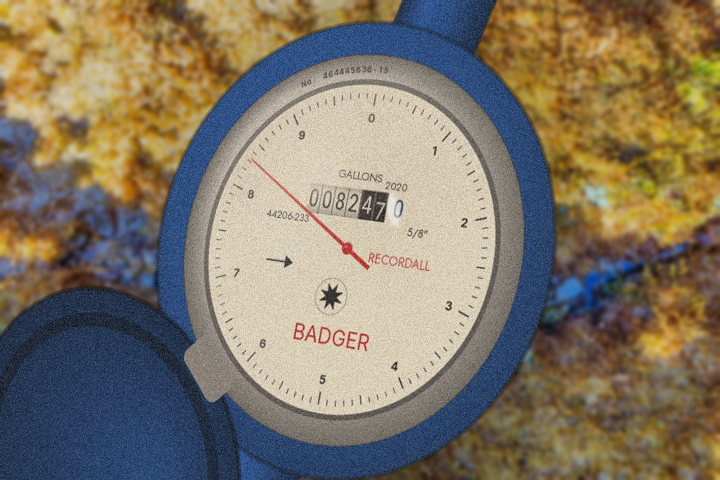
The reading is 82468.3 gal
